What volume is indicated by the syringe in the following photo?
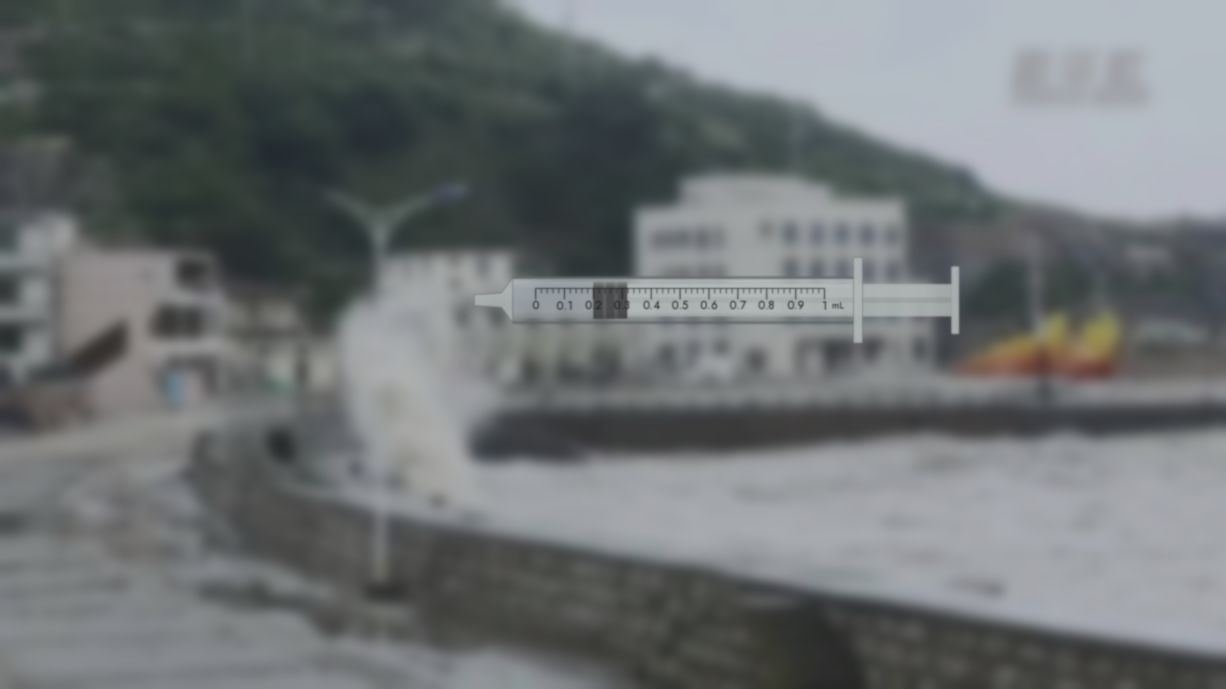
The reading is 0.2 mL
